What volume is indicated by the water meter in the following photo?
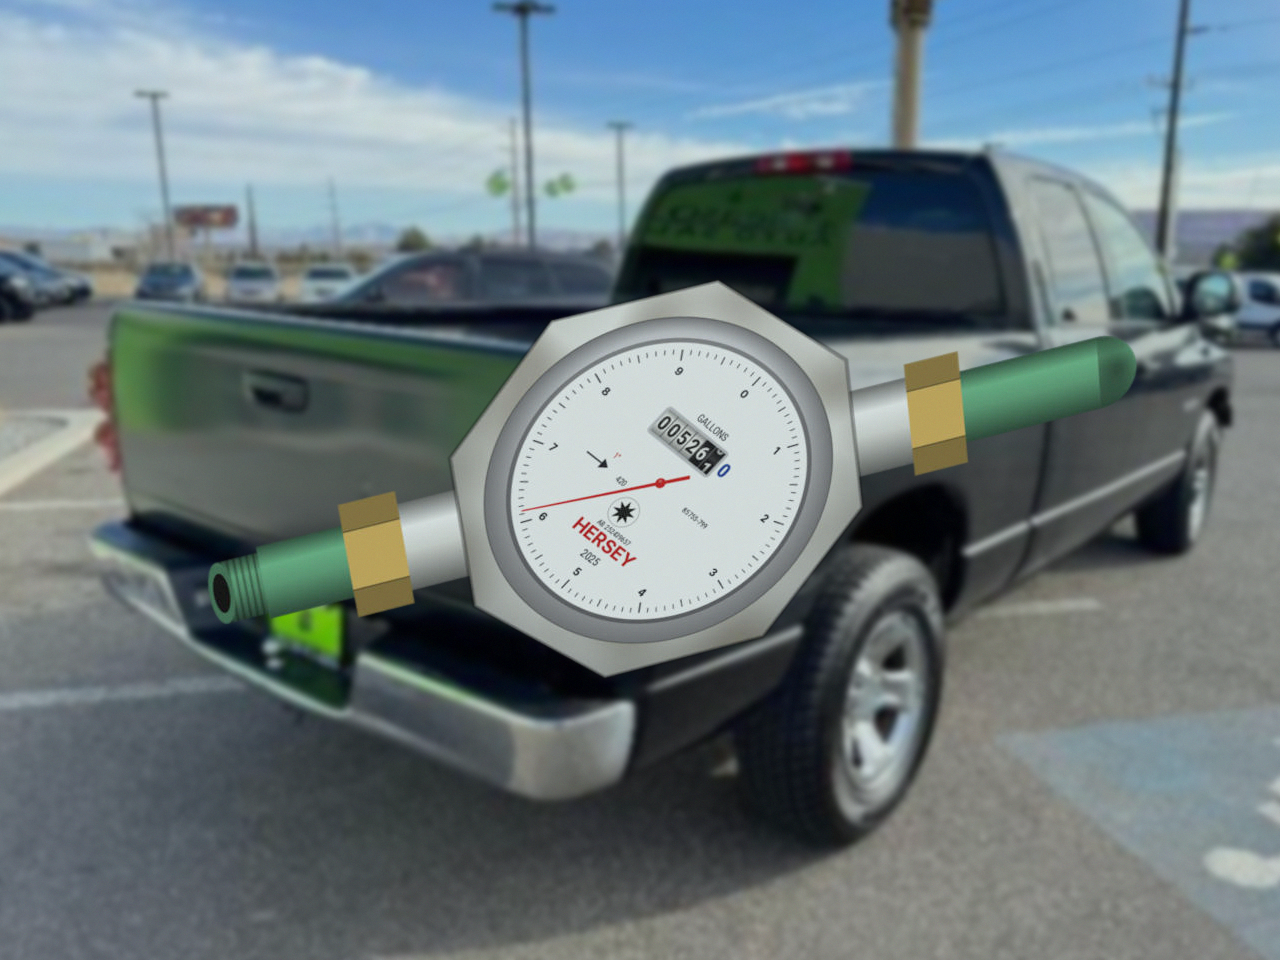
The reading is 52606.1 gal
